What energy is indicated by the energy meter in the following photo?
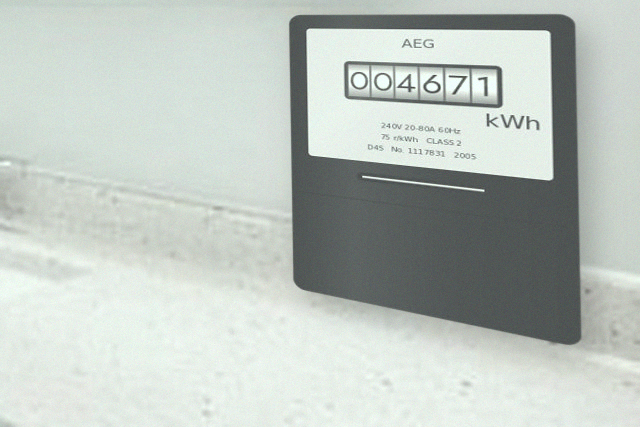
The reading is 4671 kWh
